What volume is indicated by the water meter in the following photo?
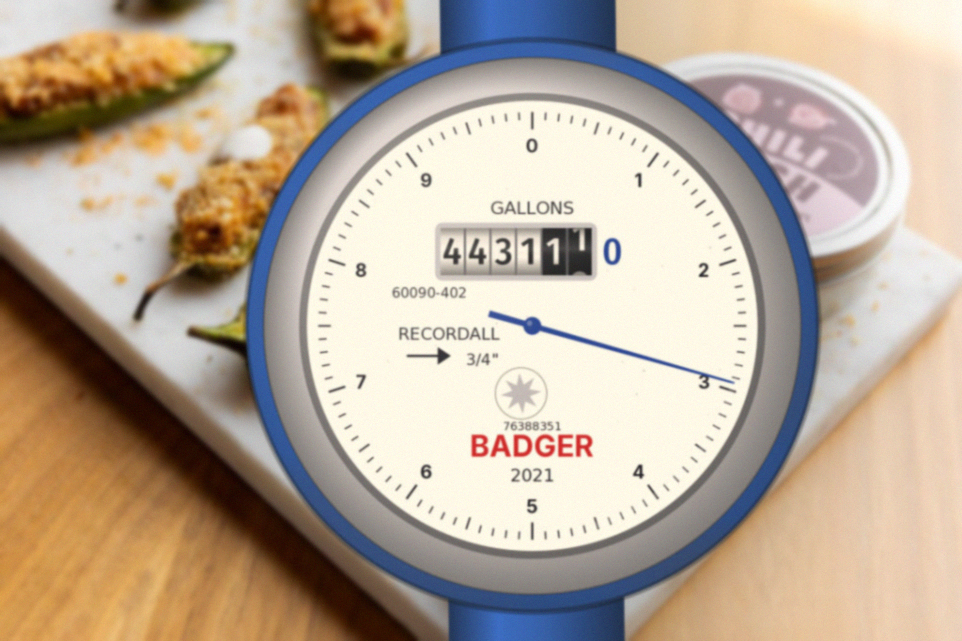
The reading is 4431112.9 gal
